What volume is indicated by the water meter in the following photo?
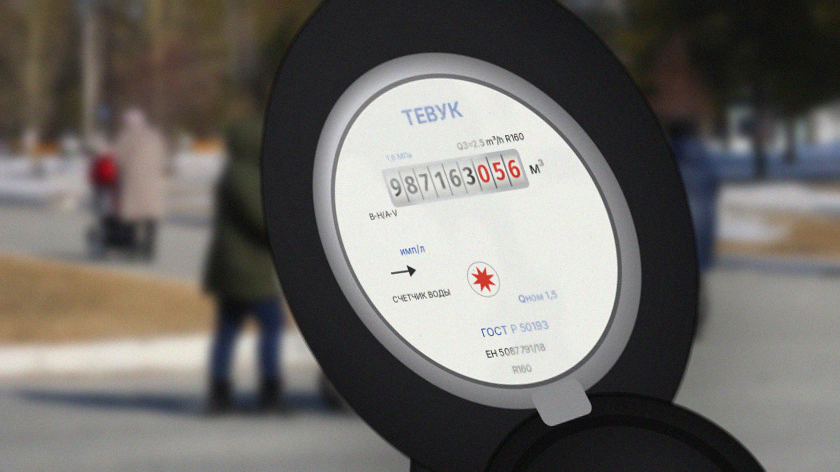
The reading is 987163.056 m³
